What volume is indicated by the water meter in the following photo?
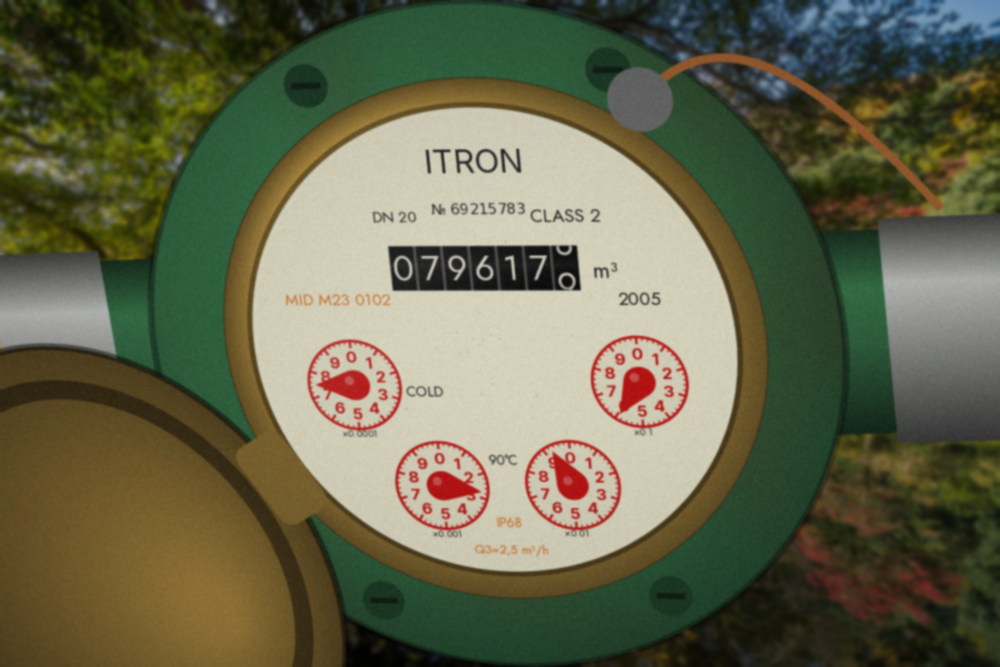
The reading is 796178.5927 m³
